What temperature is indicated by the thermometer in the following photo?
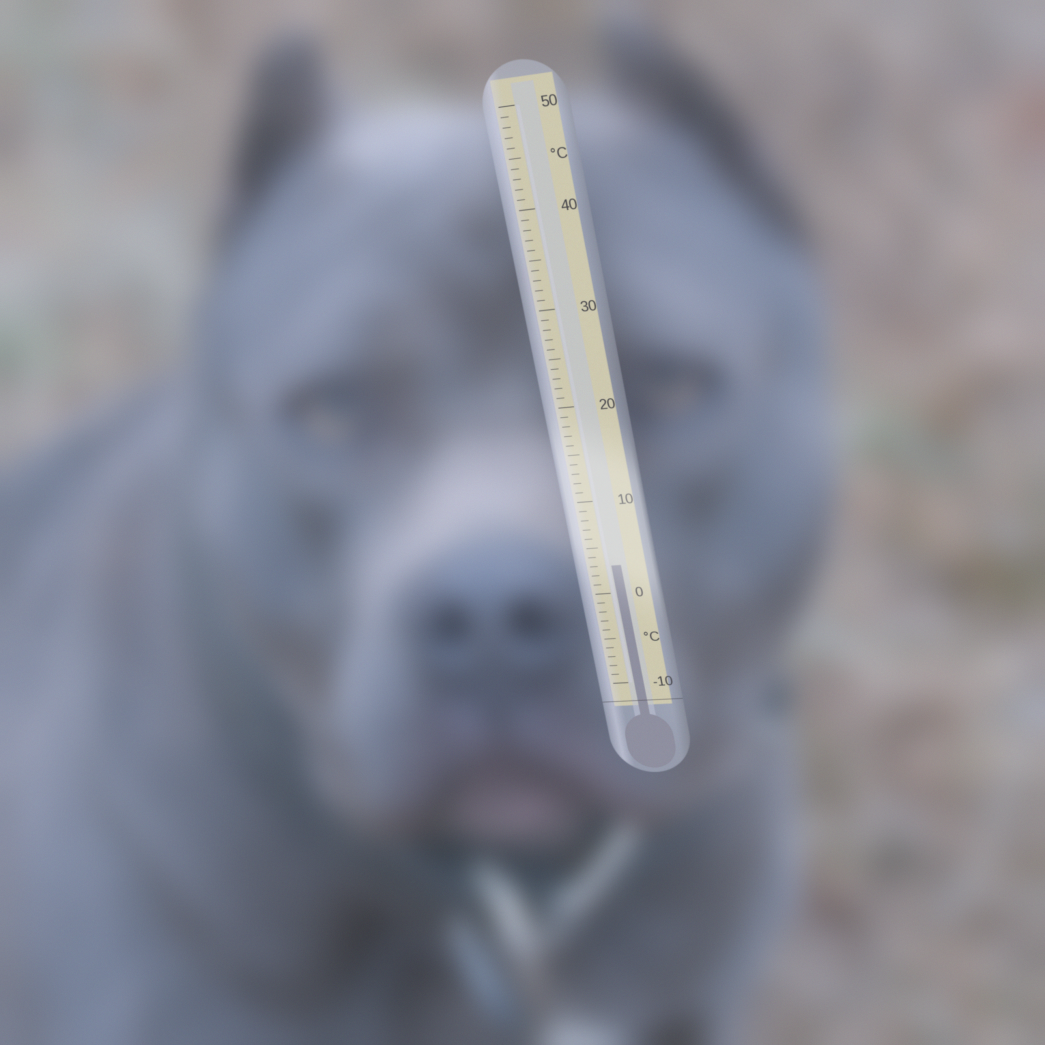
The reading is 3 °C
